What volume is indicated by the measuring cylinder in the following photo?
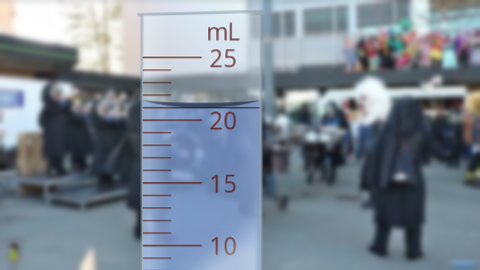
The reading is 21 mL
